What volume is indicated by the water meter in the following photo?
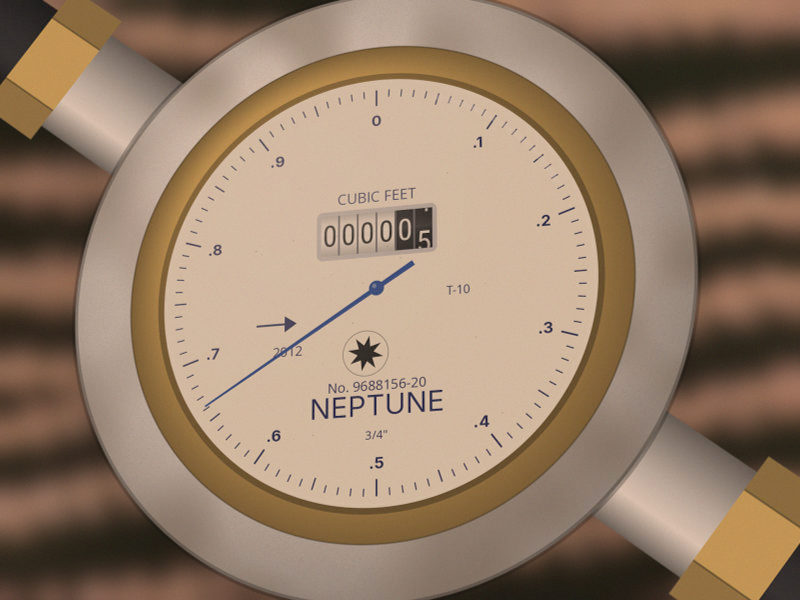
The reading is 4.66 ft³
